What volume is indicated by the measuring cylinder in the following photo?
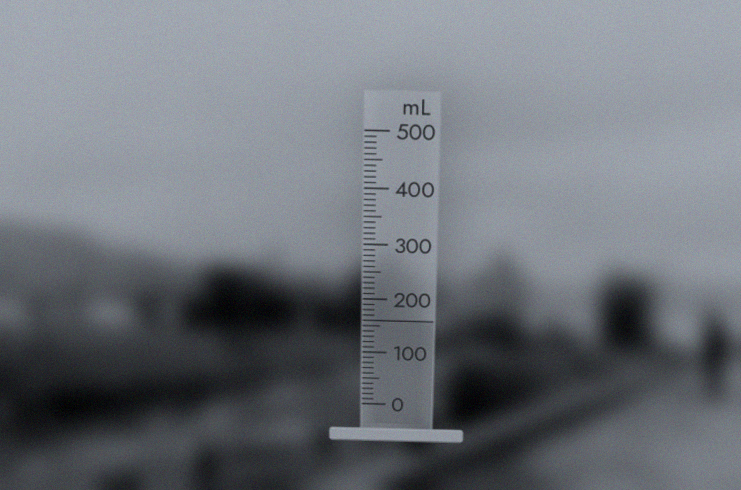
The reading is 160 mL
